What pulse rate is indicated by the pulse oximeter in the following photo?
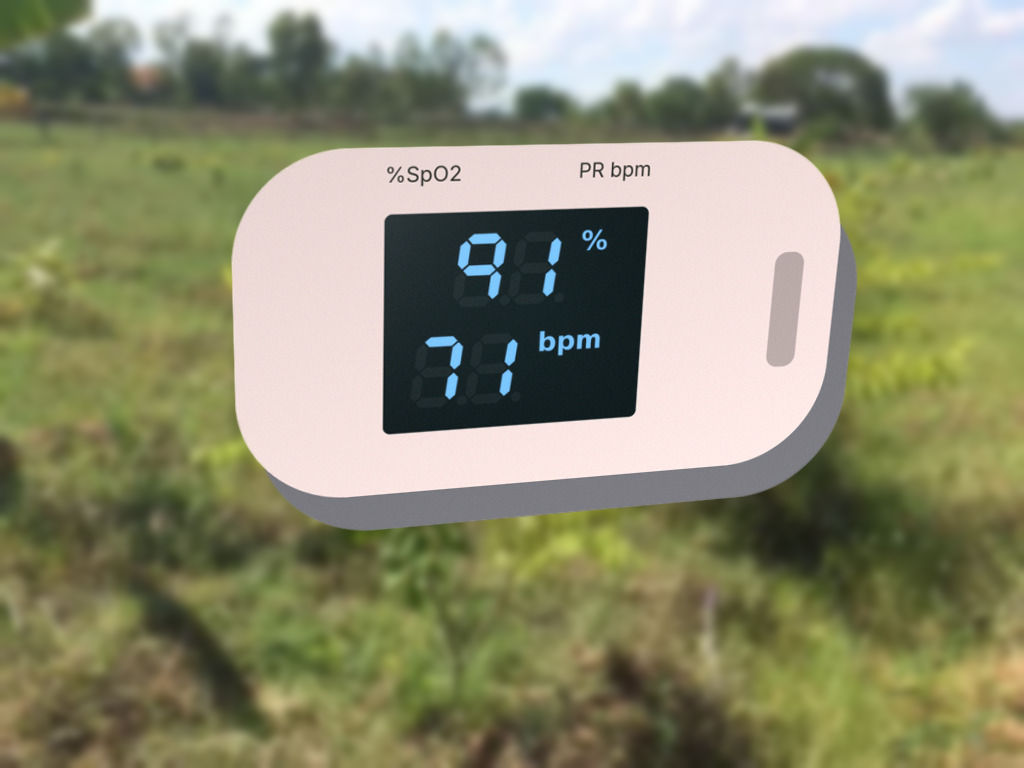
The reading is 71 bpm
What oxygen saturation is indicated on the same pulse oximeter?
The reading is 91 %
